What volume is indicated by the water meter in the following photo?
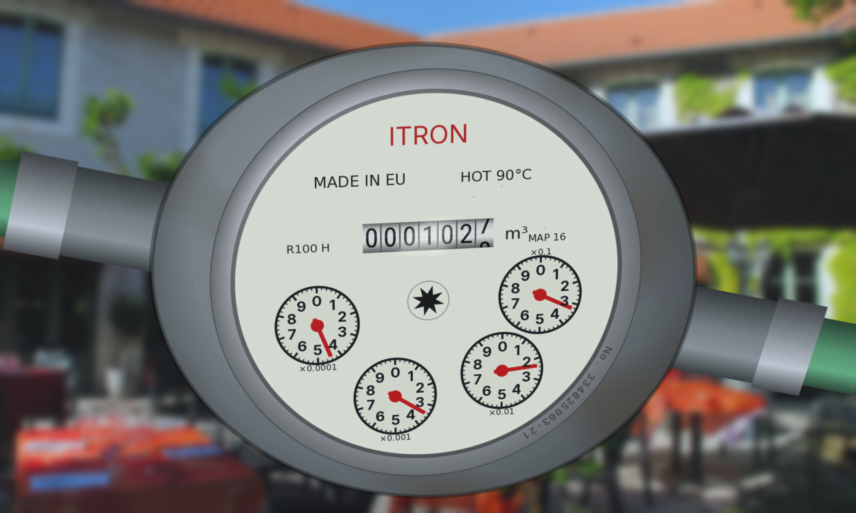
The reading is 1027.3234 m³
